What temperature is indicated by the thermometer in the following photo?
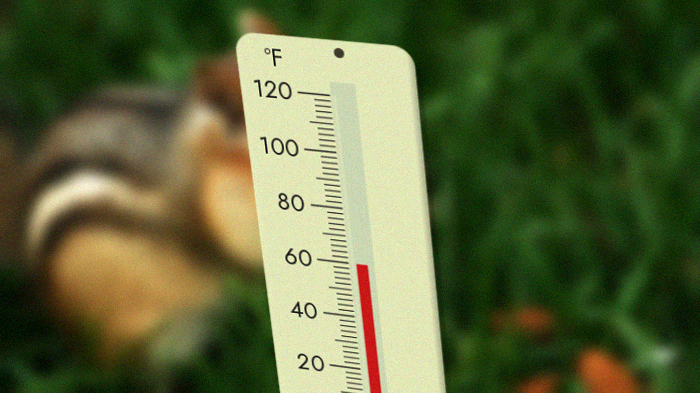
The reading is 60 °F
